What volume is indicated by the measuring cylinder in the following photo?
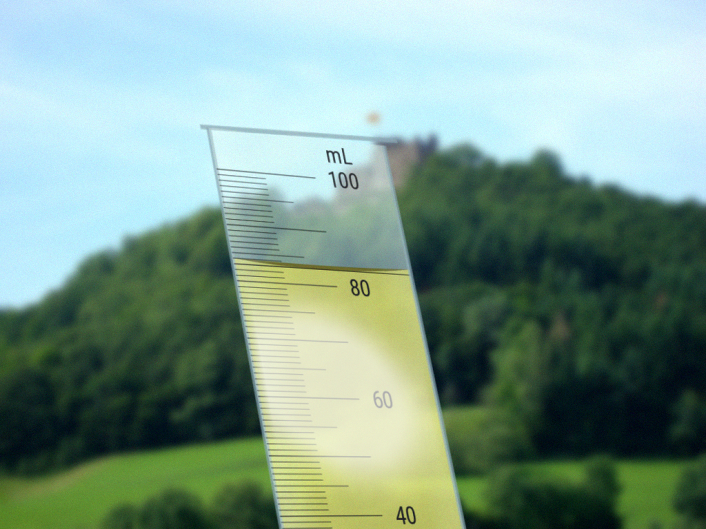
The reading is 83 mL
